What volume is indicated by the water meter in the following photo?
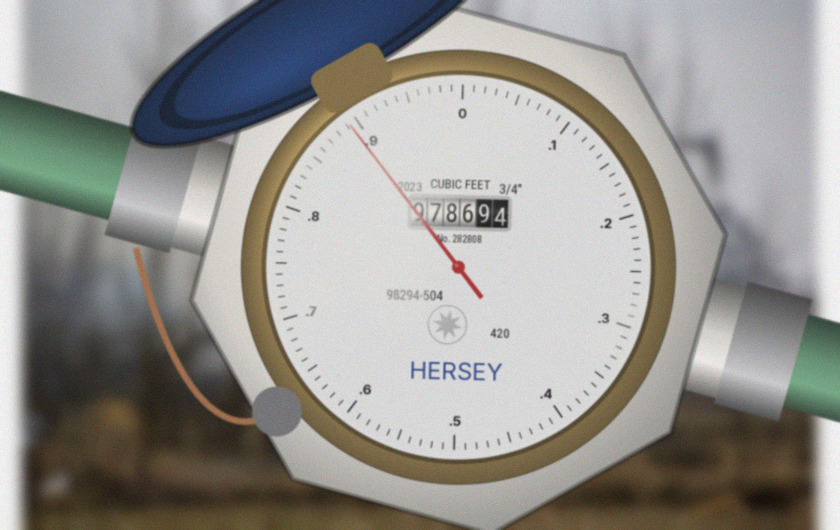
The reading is 978693.89 ft³
